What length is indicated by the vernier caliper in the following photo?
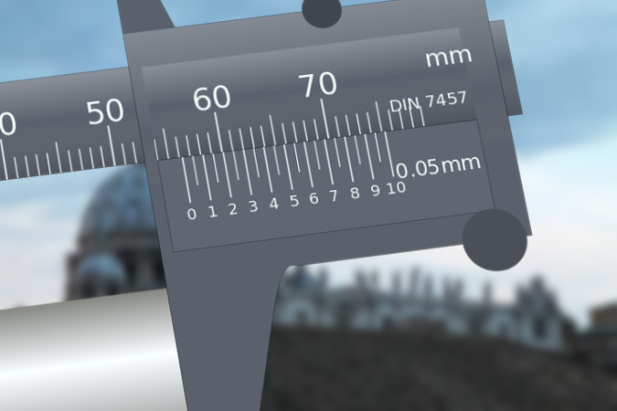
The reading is 56.3 mm
